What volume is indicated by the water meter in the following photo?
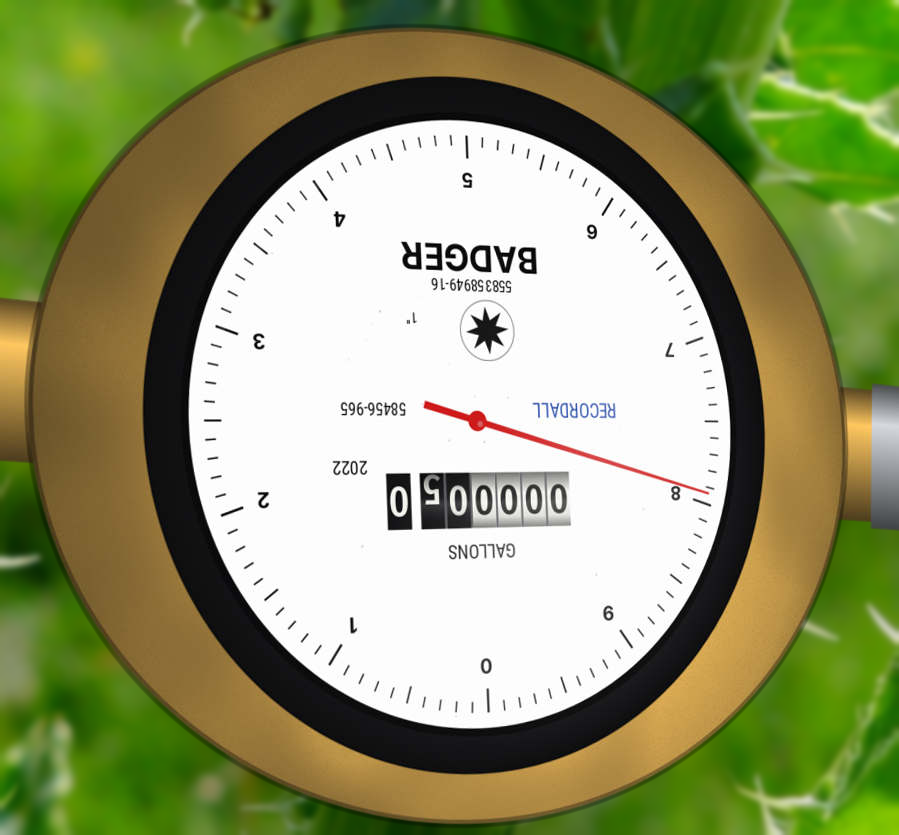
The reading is 47.9 gal
